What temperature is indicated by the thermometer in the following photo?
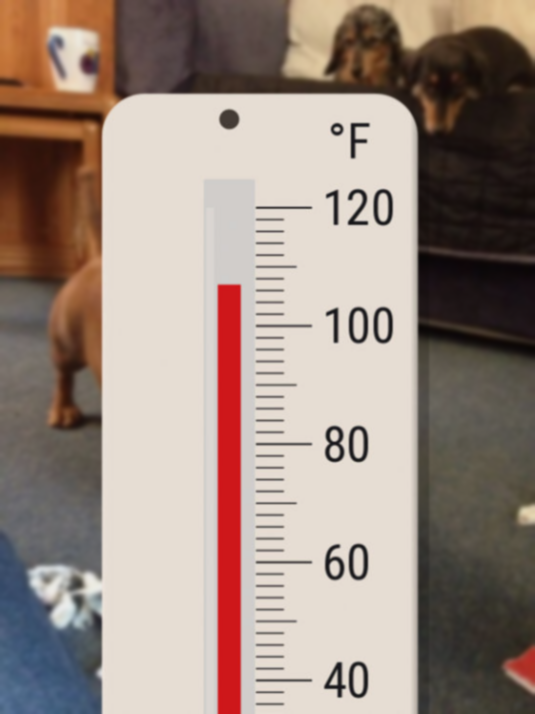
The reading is 107 °F
